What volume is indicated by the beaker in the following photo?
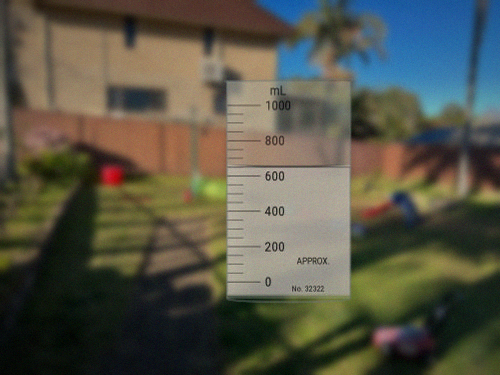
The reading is 650 mL
